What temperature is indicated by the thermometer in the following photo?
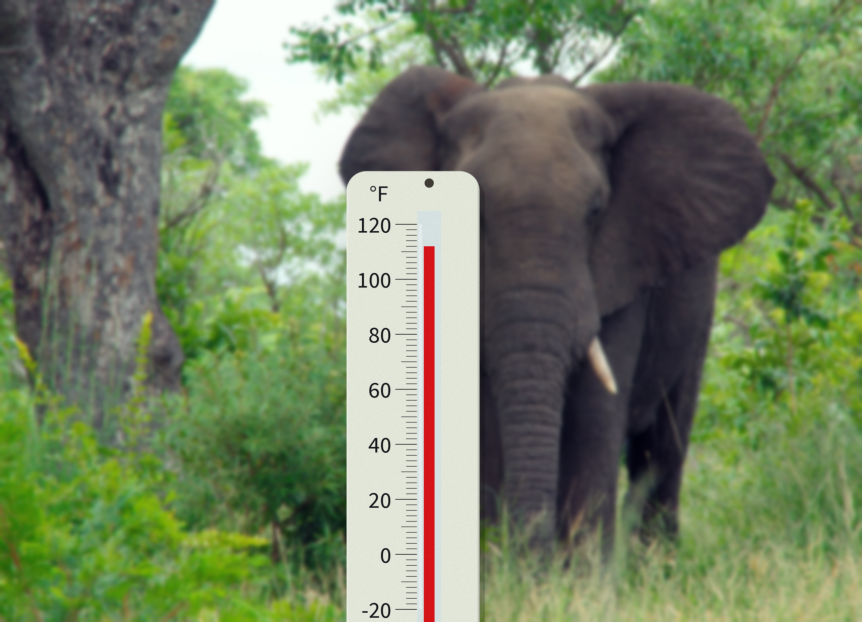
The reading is 112 °F
